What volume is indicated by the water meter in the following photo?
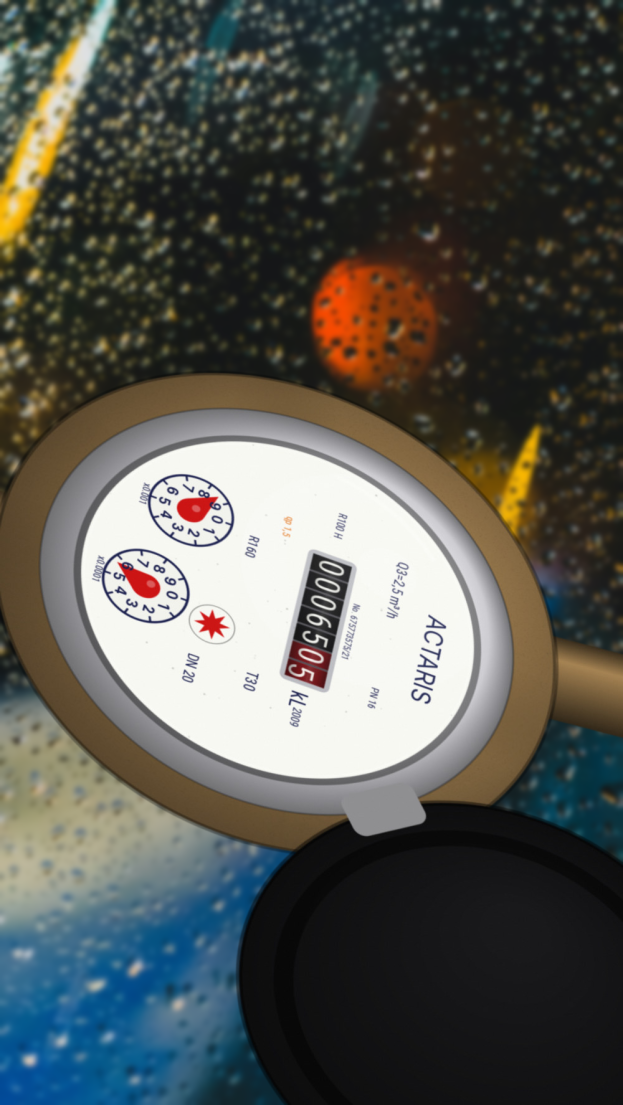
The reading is 65.0485 kL
